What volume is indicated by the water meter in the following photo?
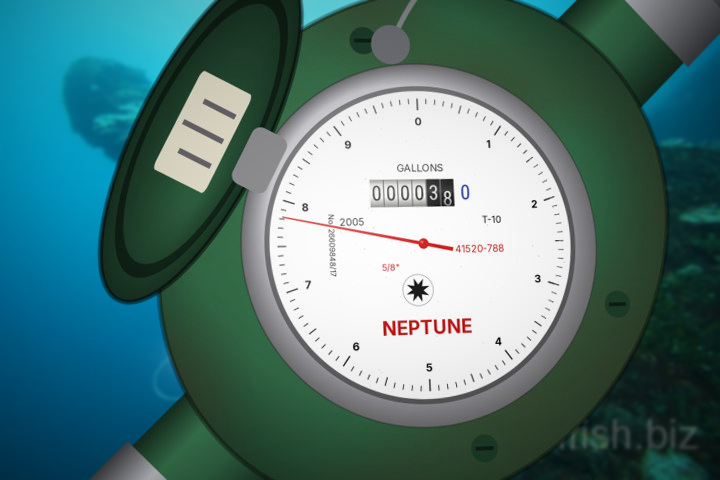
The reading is 377.8 gal
